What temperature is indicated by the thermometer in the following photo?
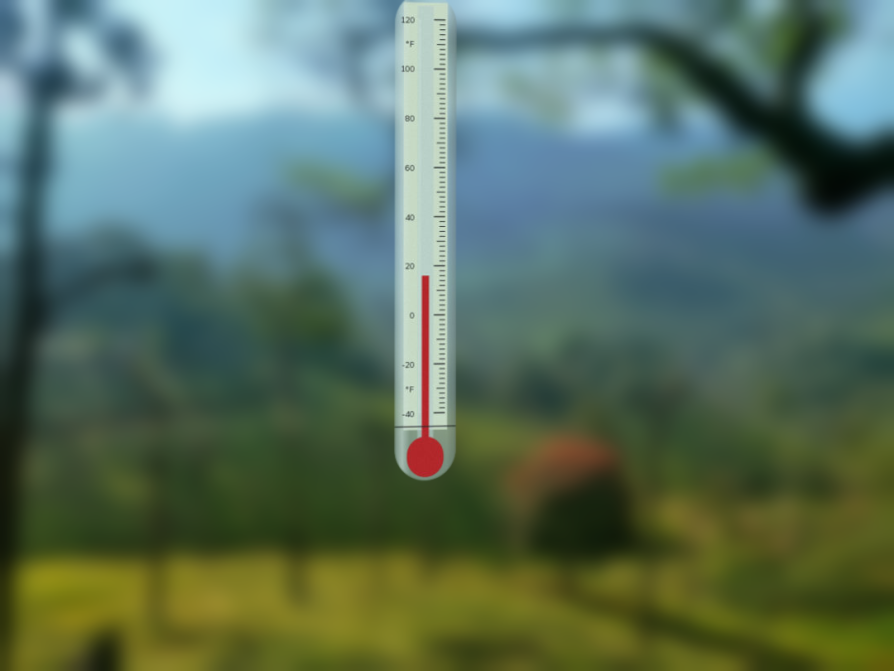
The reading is 16 °F
